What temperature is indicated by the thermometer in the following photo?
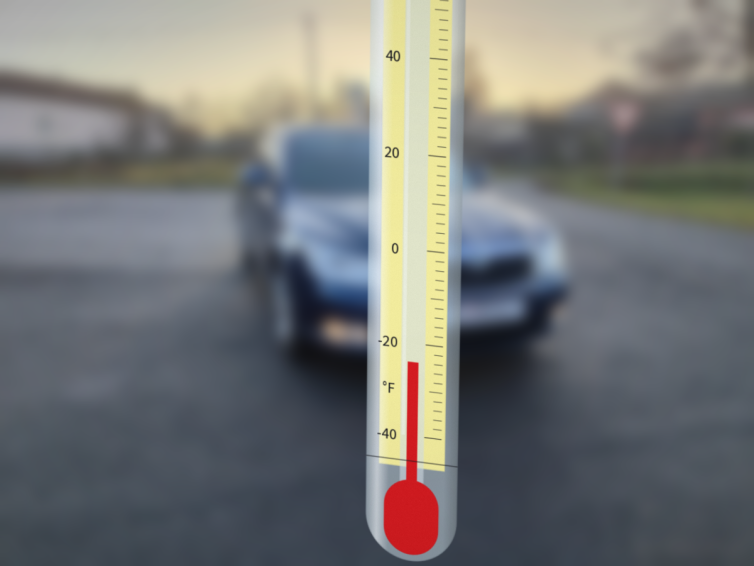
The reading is -24 °F
